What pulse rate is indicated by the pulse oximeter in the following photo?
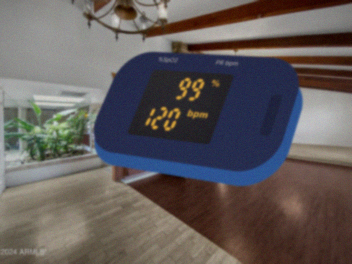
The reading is 120 bpm
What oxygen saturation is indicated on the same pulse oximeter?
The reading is 99 %
